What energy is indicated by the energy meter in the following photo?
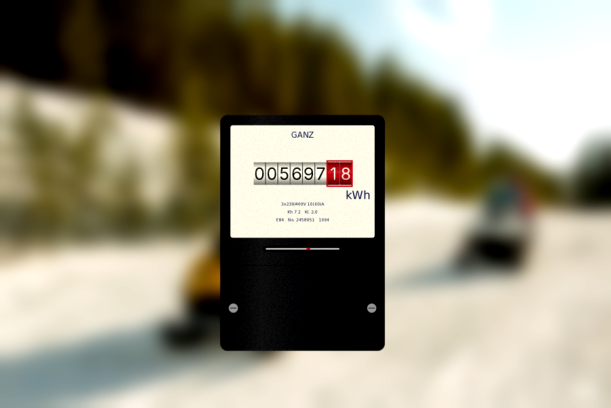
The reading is 5697.18 kWh
